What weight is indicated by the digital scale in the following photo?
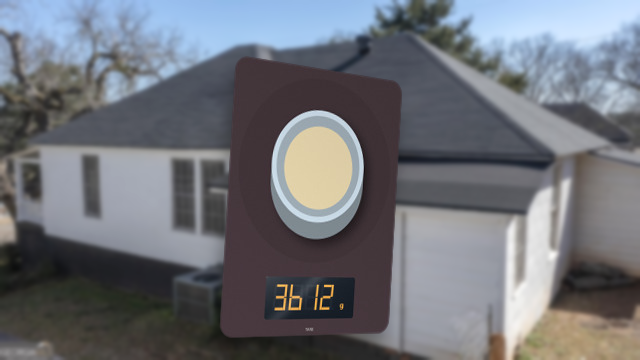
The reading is 3612 g
